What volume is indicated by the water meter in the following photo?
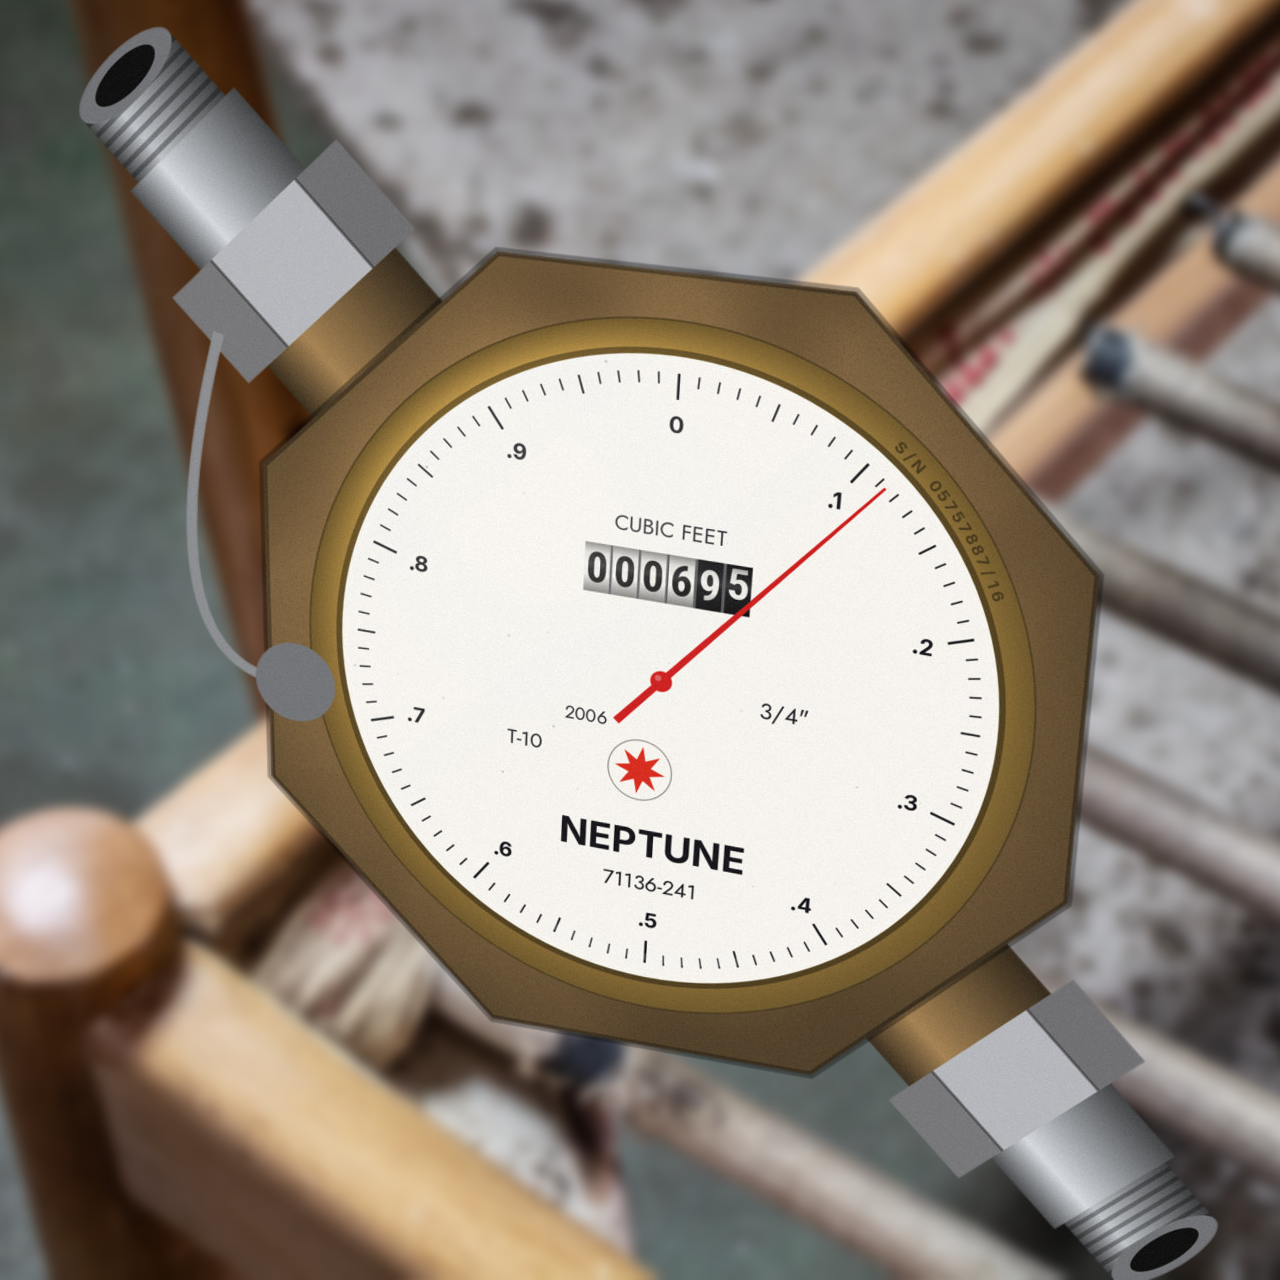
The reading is 695.11 ft³
